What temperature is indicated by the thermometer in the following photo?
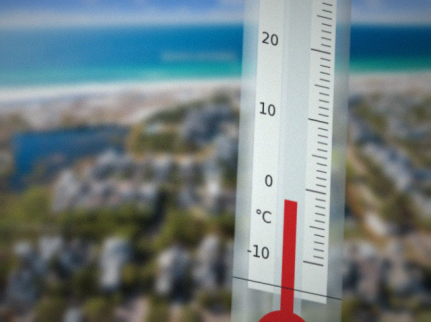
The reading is -2 °C
